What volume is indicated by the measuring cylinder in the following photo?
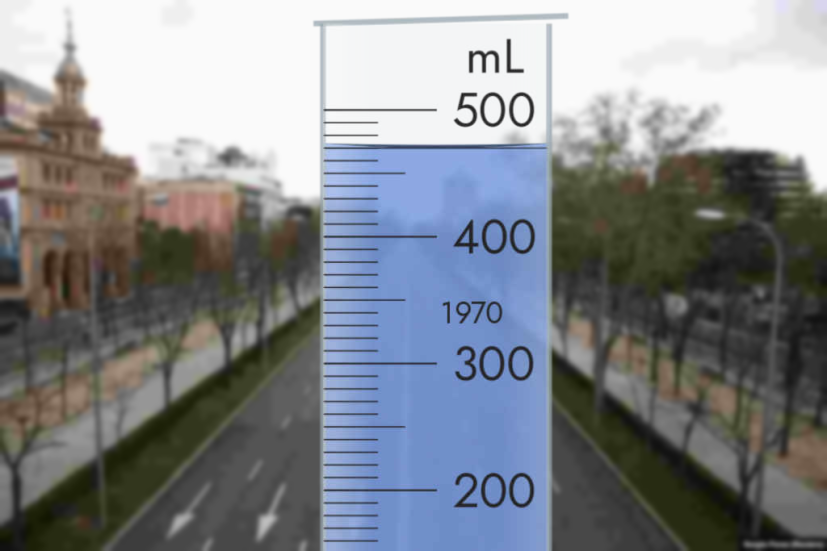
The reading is 470 mL
